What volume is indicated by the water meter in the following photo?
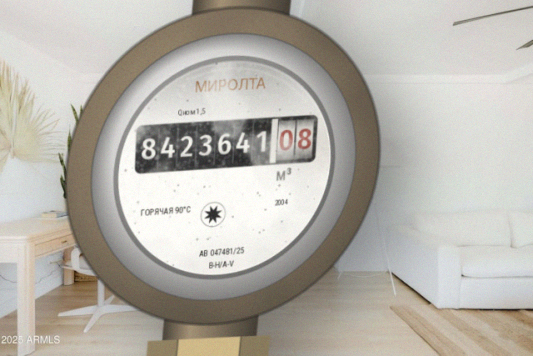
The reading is 8423641.08 m³
